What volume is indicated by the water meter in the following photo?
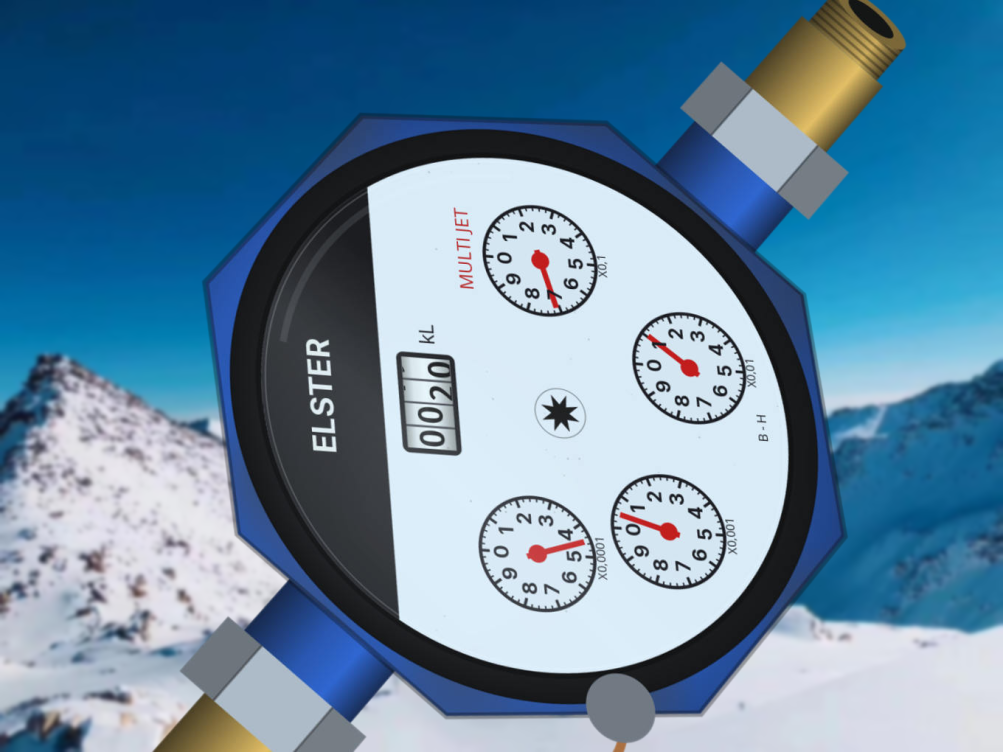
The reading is 19.7104 kL
